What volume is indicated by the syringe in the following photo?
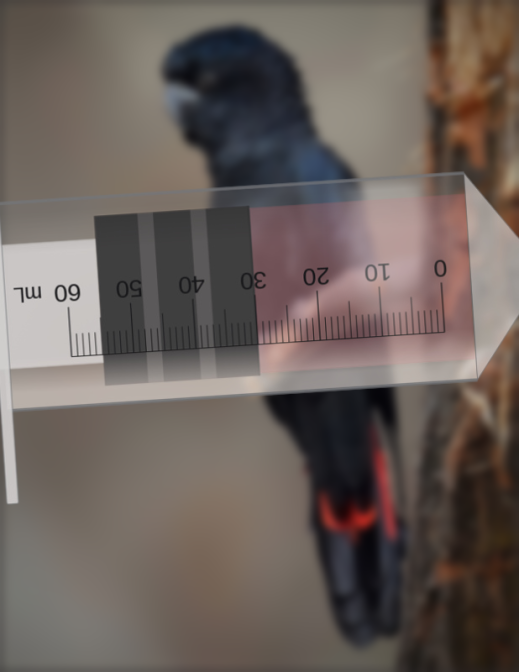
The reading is 30 mL
